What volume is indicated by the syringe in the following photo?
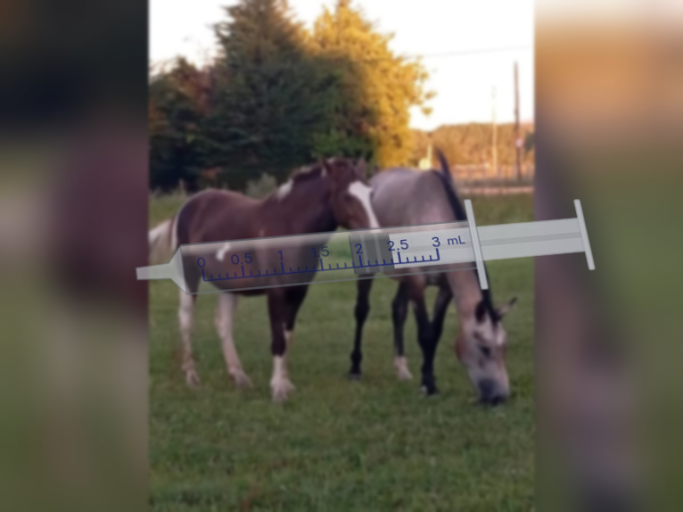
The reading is 1.9 mL
